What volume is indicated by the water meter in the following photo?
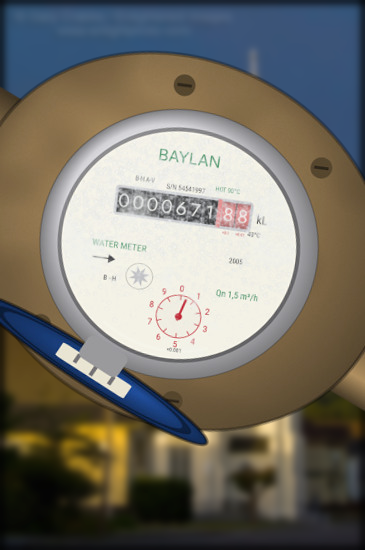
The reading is 671.880 kL
